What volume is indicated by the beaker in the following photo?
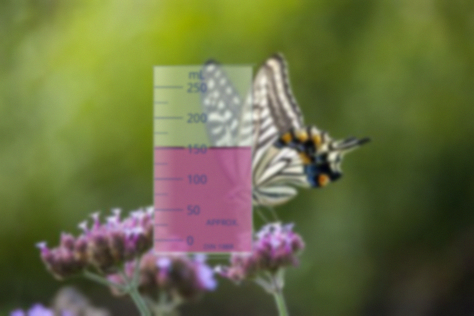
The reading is 150 mL
